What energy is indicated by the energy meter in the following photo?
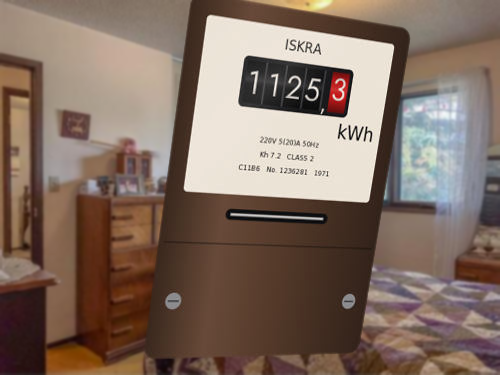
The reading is 1125.3 kWh
